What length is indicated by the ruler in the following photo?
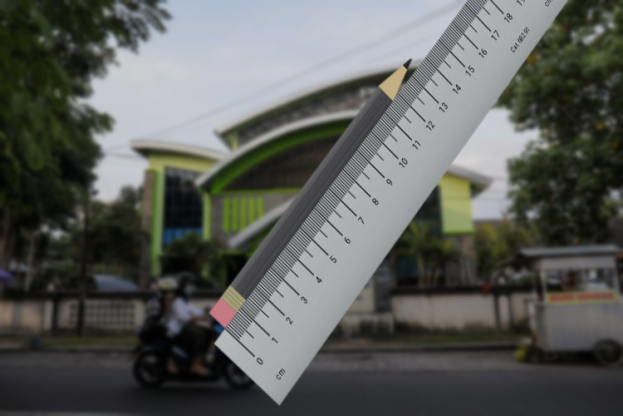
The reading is 13.5 cm
